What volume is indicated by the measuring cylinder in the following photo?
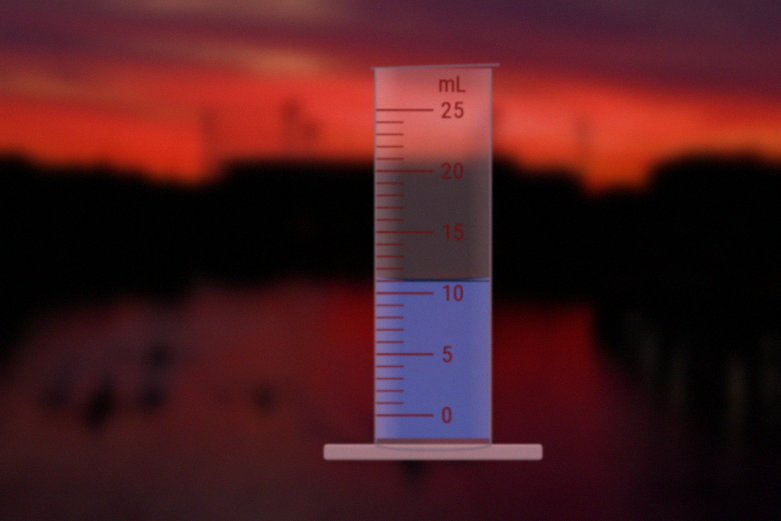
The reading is 11 mL
